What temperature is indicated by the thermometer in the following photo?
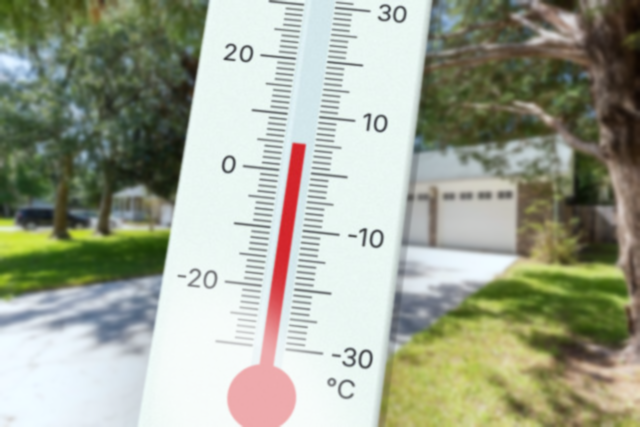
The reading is 5 °C
